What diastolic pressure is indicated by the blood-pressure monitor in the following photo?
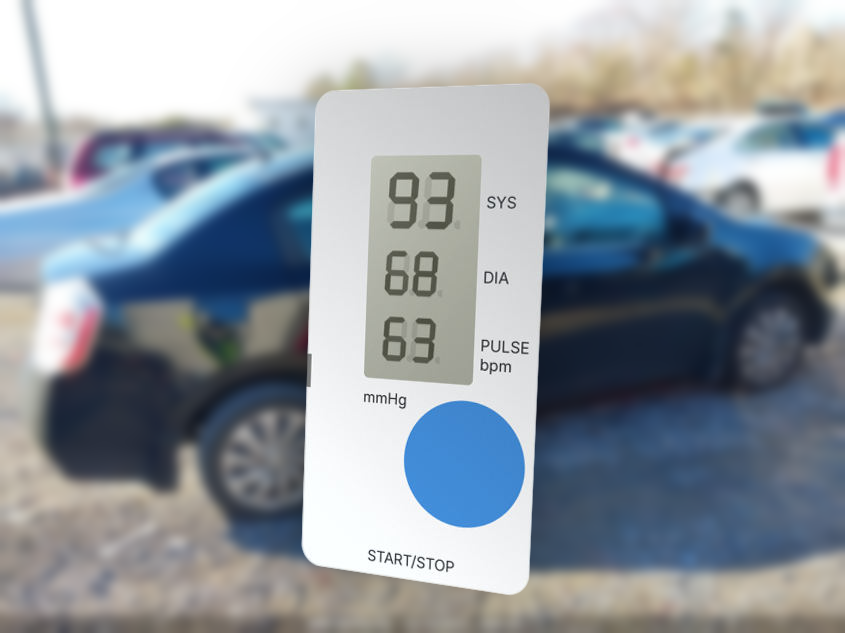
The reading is 68 mmHg
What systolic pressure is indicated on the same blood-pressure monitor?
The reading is 93 mmHg
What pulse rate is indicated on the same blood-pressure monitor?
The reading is 63 bpm
